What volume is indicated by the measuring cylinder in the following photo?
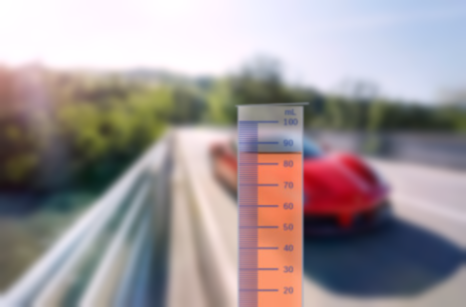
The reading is 85 mL
